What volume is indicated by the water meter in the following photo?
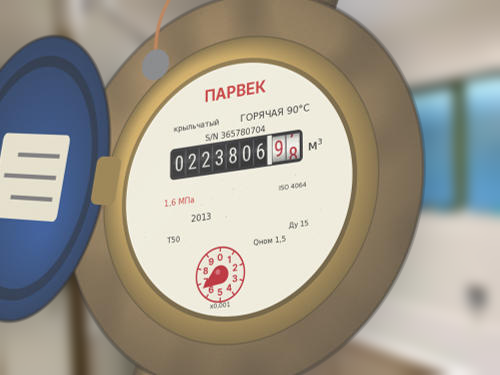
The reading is 223806.976 m³
